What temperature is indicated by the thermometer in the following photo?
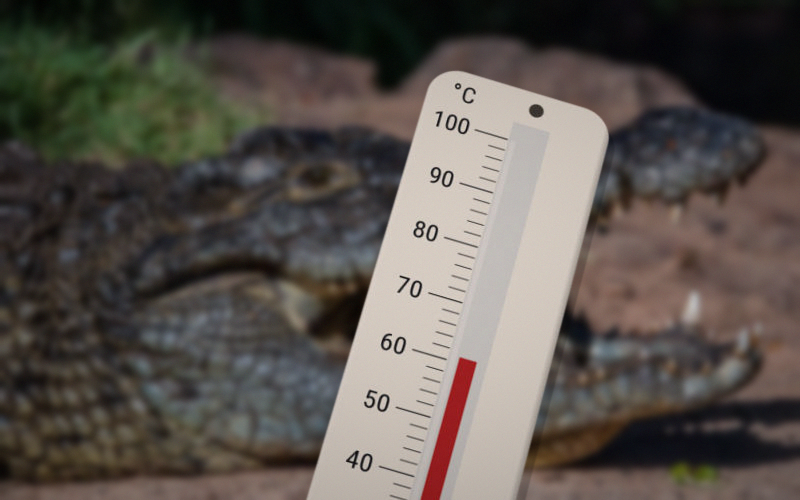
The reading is 61 °C
